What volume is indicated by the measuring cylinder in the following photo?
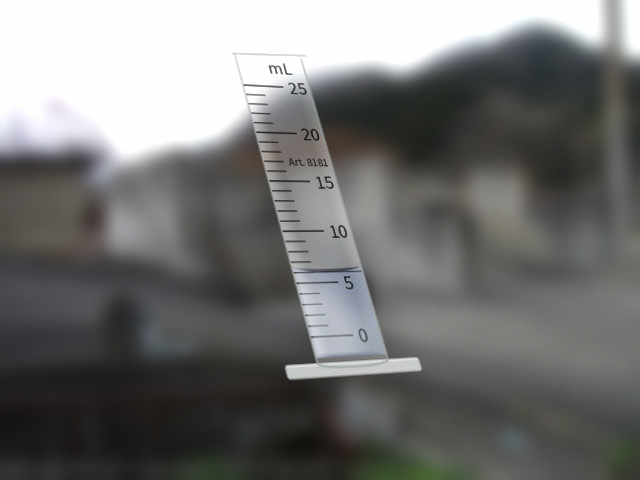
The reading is 6 mL
